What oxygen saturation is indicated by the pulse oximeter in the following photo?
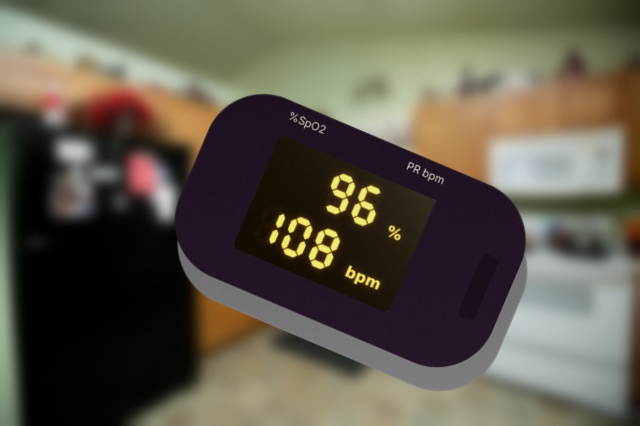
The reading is 96 %
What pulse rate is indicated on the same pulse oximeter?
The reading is 108 bpm
